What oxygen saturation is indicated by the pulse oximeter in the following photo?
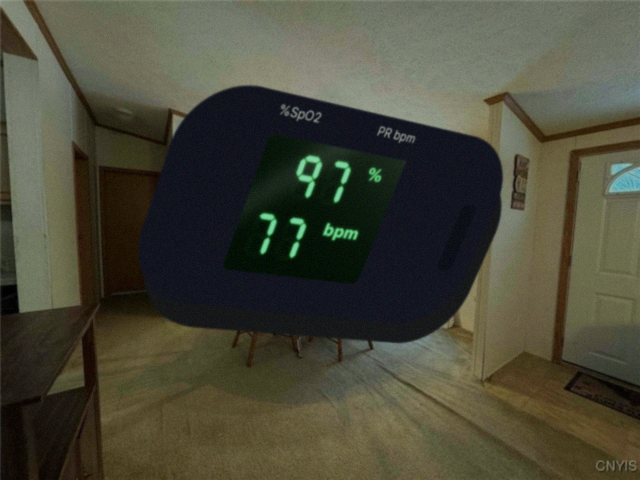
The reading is 97 %
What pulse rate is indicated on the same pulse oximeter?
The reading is 77 bpm
